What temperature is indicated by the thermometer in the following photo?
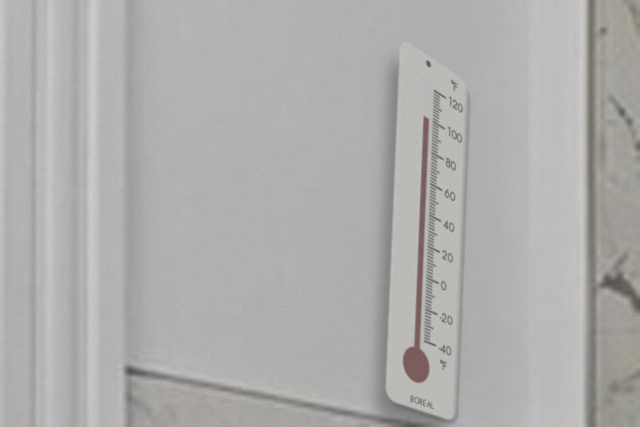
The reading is 100 °F
